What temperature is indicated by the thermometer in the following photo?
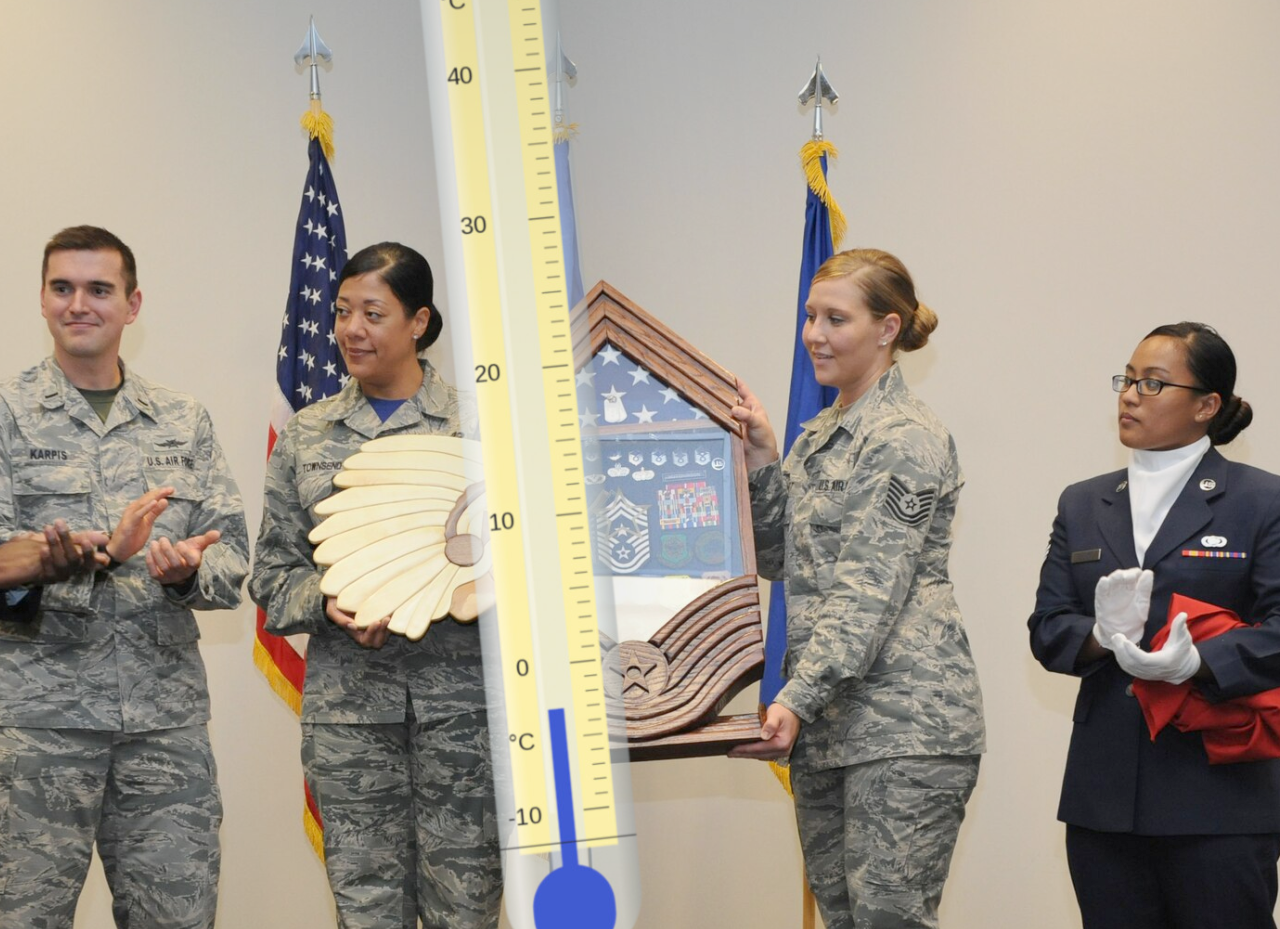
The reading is -3 °C
